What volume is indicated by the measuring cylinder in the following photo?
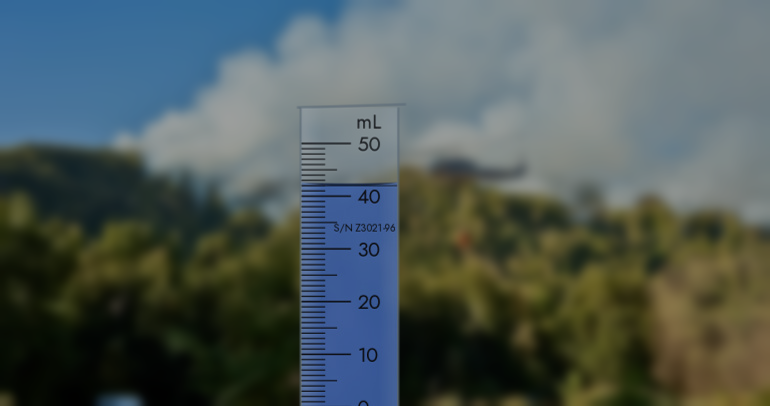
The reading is 42 mL
